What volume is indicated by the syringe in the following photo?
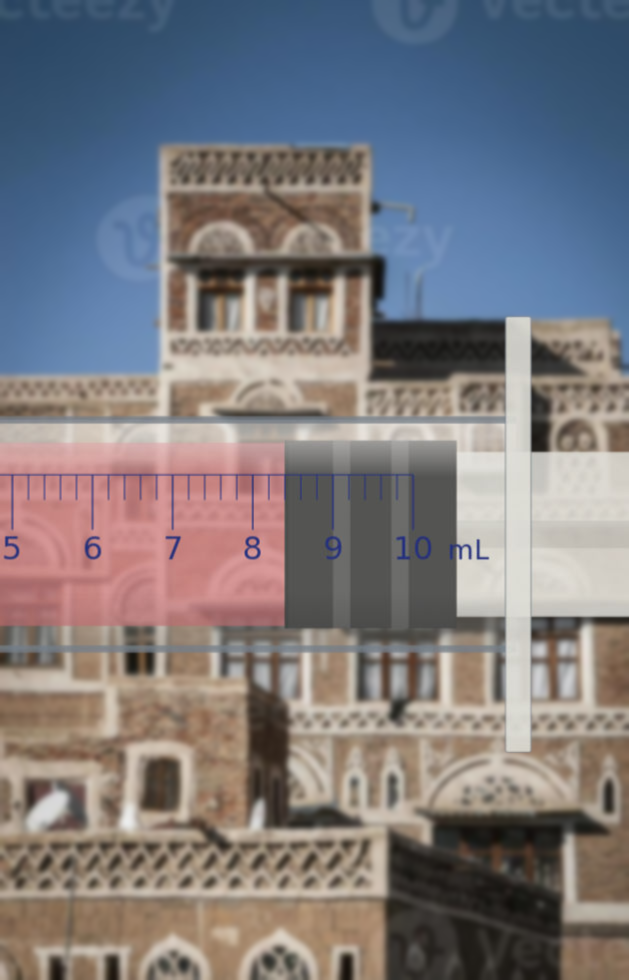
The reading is 8.4 mL
